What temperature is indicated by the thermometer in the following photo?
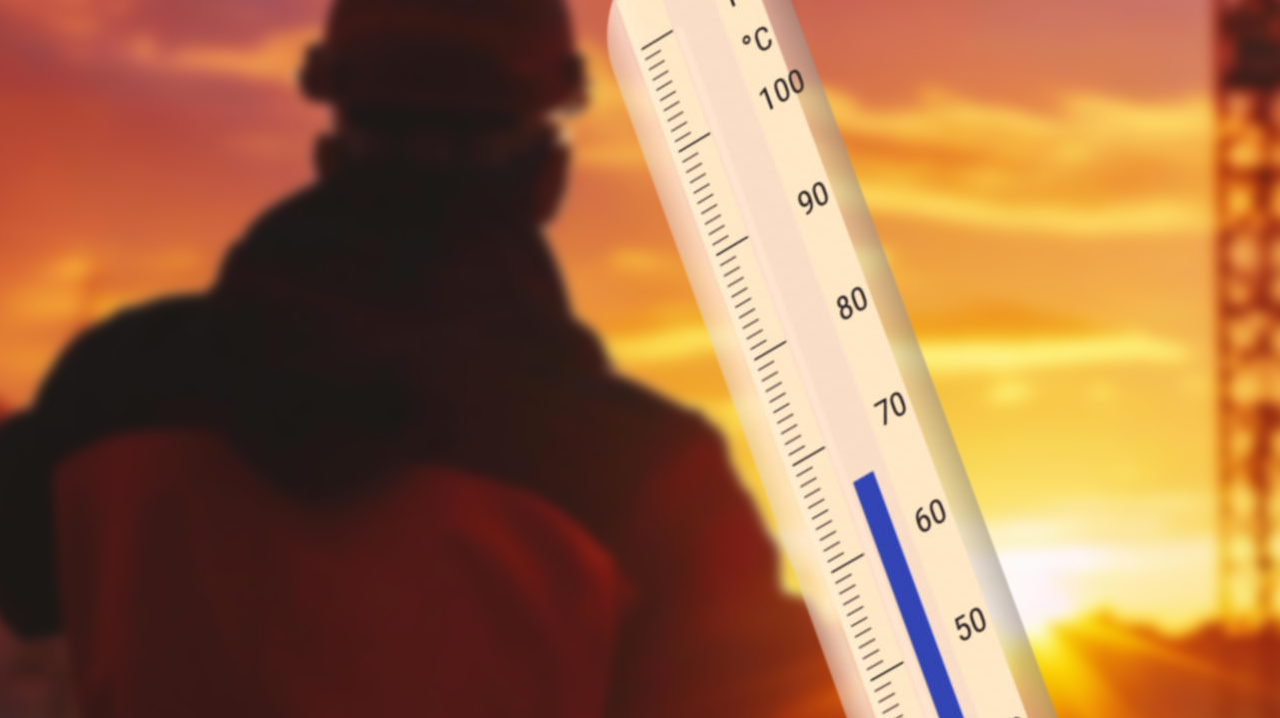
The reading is 66 °C
